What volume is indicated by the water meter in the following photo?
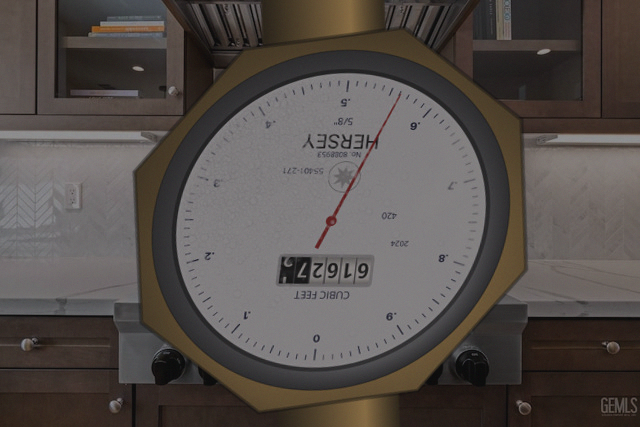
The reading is 616271.56 ft³
